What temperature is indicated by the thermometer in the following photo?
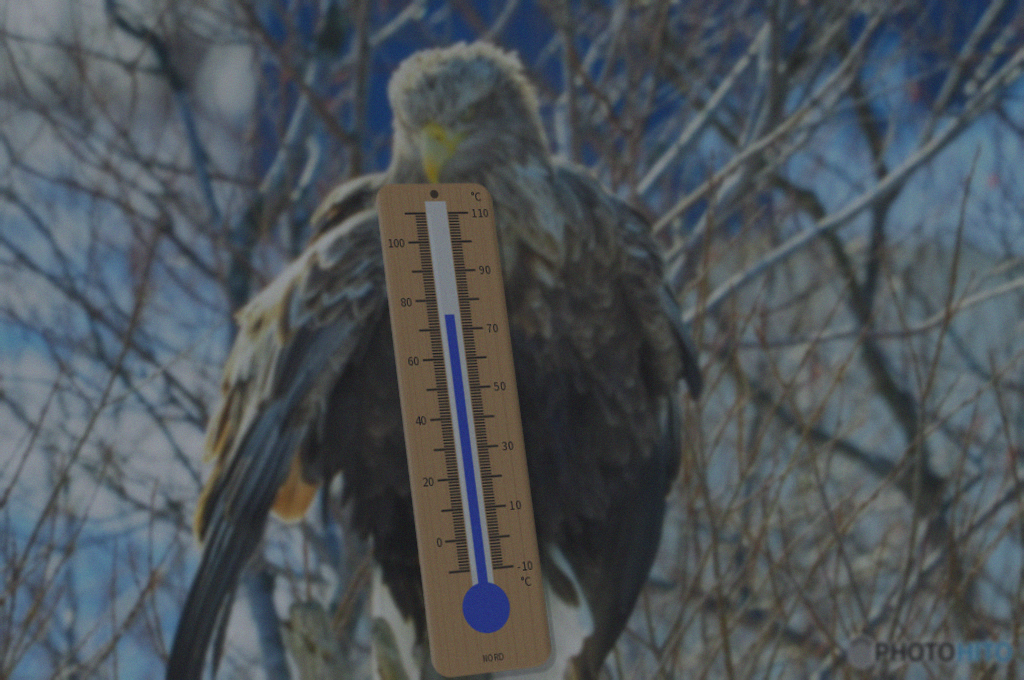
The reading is 75 °C
